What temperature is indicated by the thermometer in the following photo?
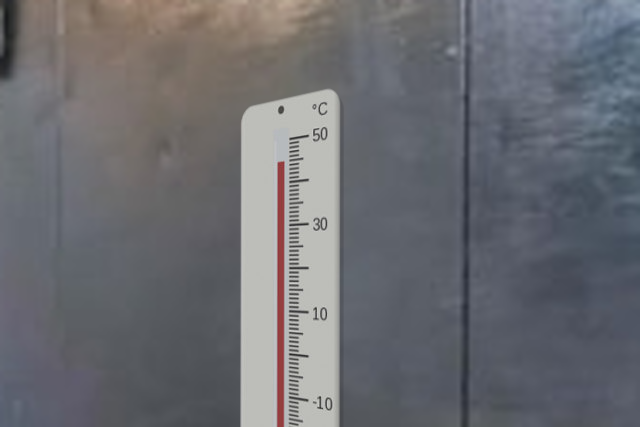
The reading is 45 °C
